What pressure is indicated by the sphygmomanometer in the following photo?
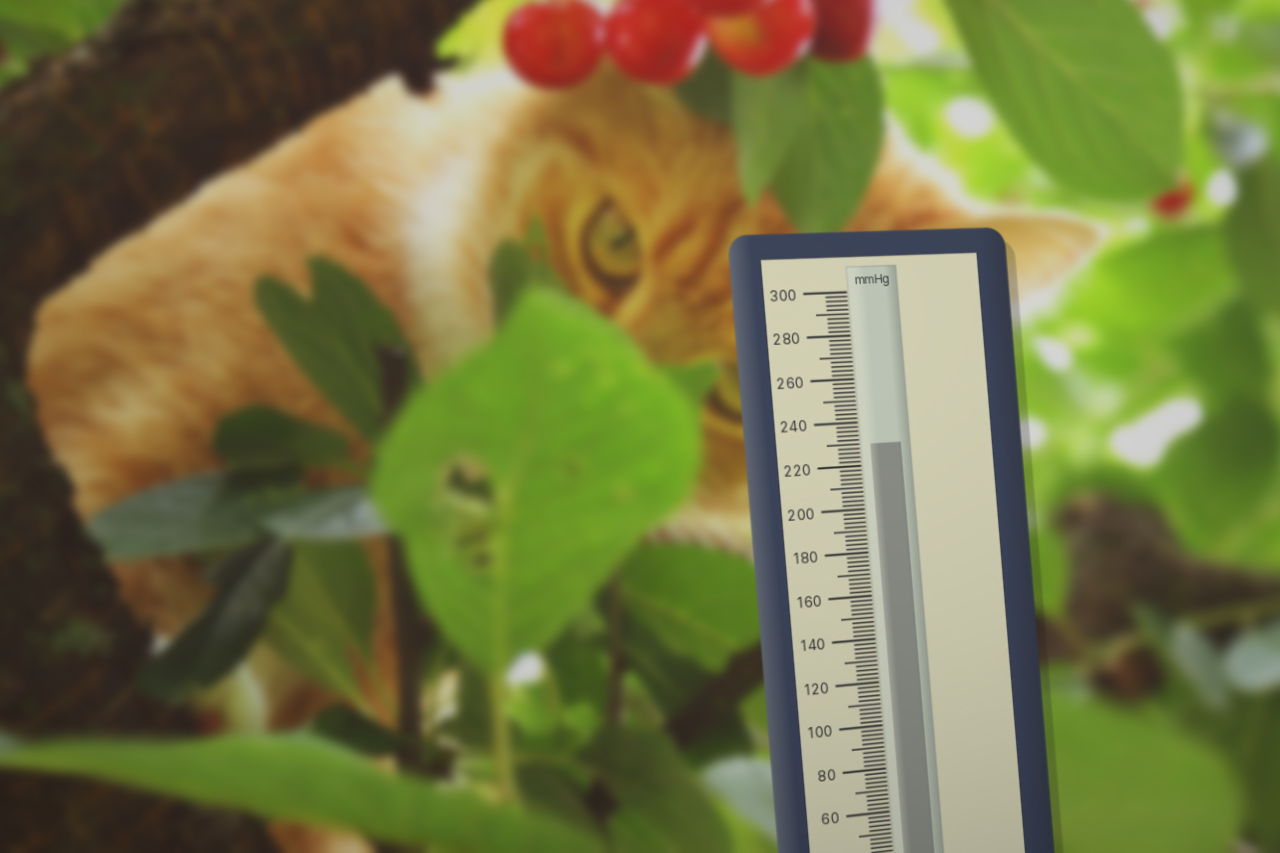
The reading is 230 mmHg
